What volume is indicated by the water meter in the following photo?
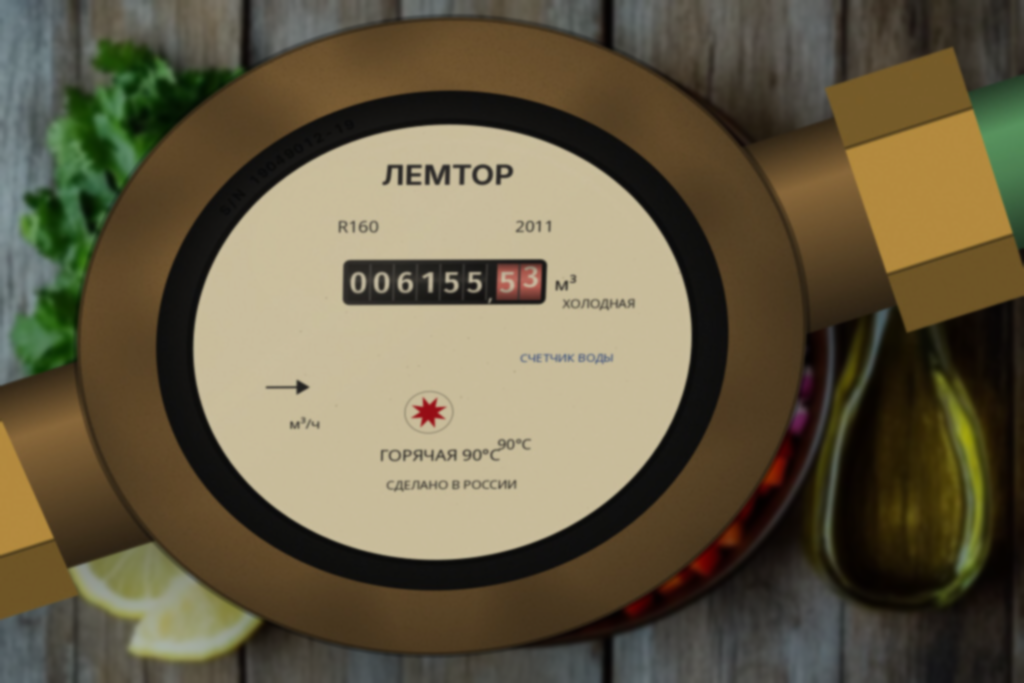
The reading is 6155.53 m³
